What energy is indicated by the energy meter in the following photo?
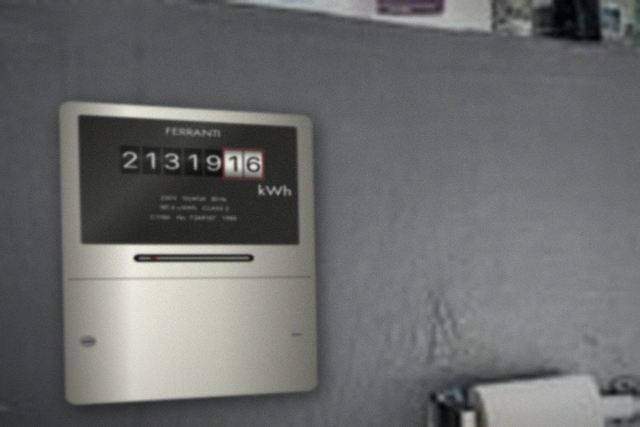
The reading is 21319.16 kWh
